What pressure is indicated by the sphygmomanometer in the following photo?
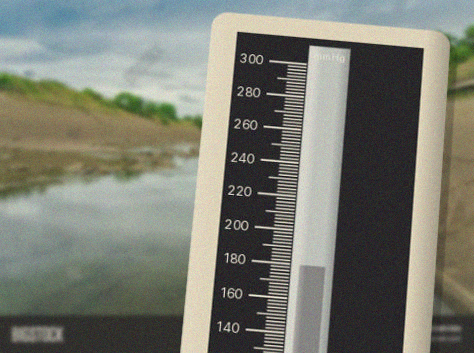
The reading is 180 mmHg
